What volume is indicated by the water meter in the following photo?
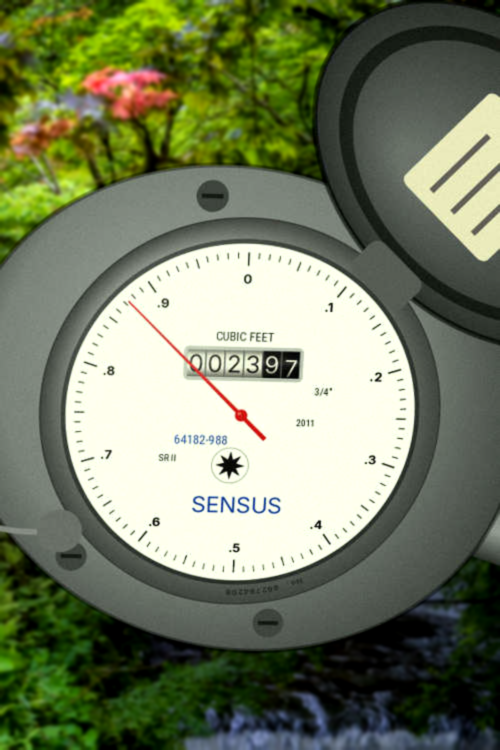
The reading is 2396.87 ft³
